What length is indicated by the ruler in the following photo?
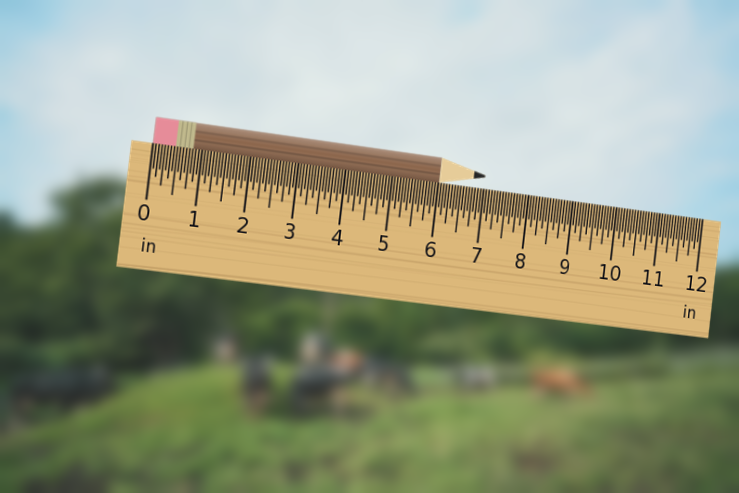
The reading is 7 in
